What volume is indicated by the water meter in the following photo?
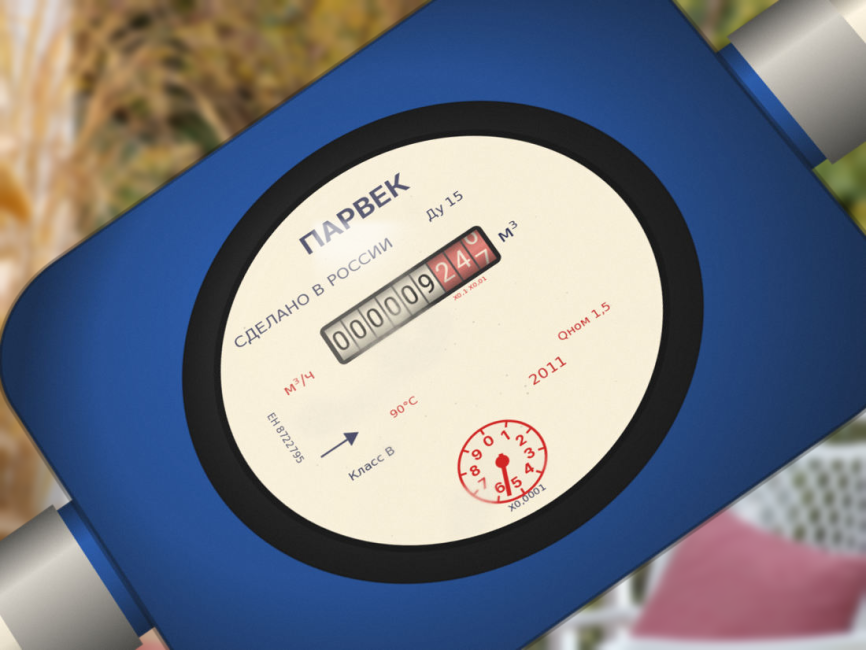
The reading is 9.2465 m³
